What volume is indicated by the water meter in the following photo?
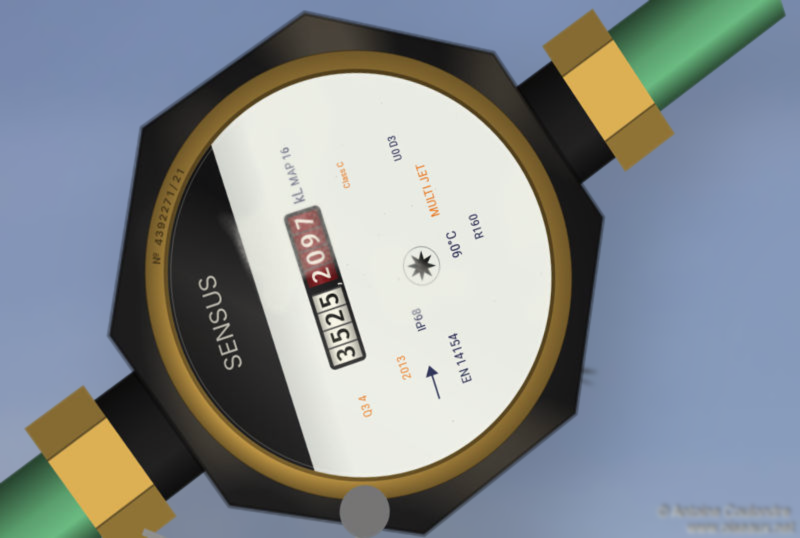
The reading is 3525.2097 kL
